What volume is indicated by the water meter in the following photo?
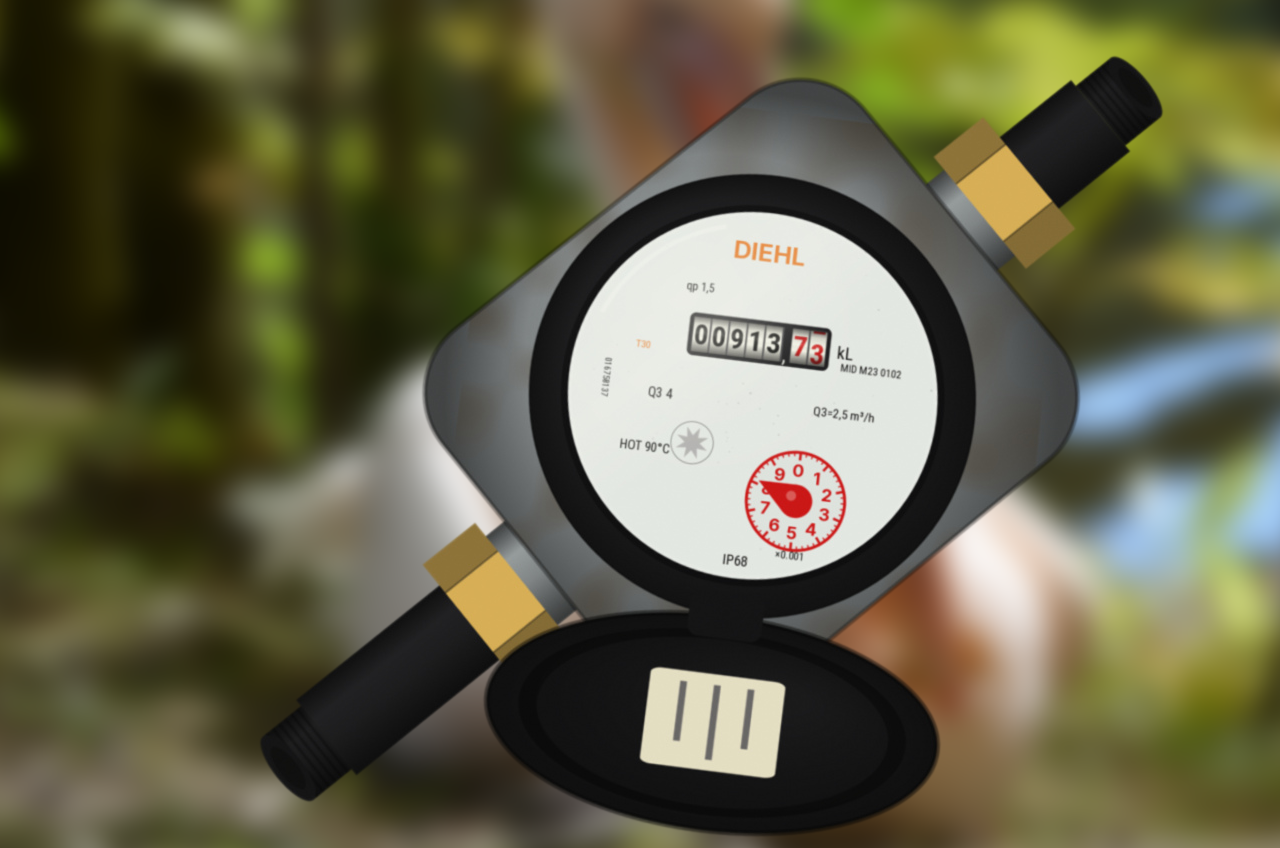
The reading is 913.728 kL
